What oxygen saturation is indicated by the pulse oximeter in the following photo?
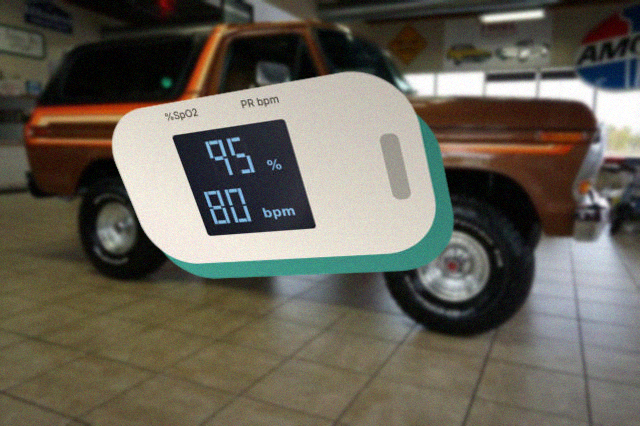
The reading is 95 %
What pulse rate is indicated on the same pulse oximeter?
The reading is 80 bpm
